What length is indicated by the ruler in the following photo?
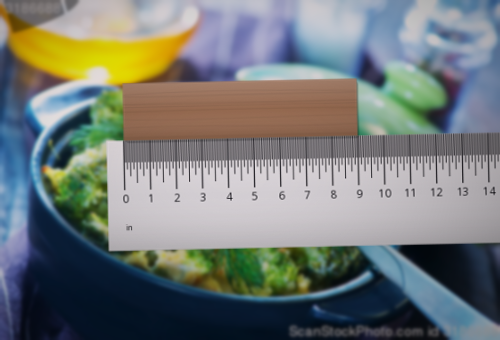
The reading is 9 in
